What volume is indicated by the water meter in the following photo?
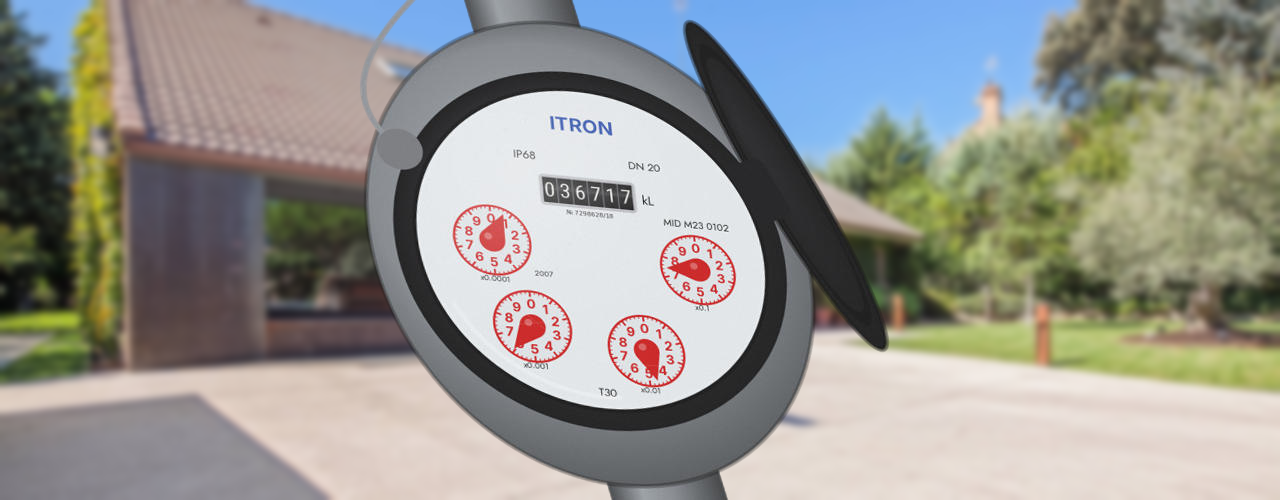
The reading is 36717.7460 kL
